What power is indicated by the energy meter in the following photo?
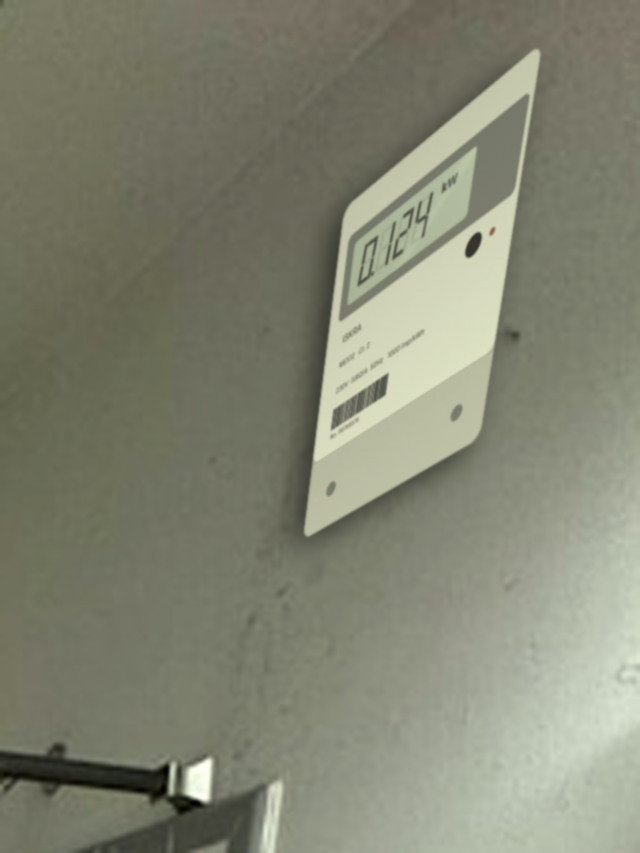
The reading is 0.124 kW
